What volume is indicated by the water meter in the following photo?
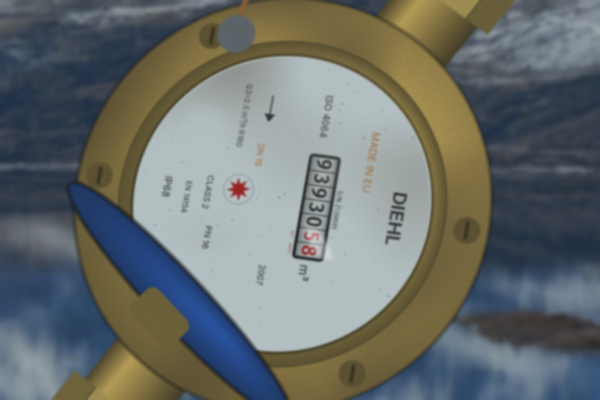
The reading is 93930.58 m³
